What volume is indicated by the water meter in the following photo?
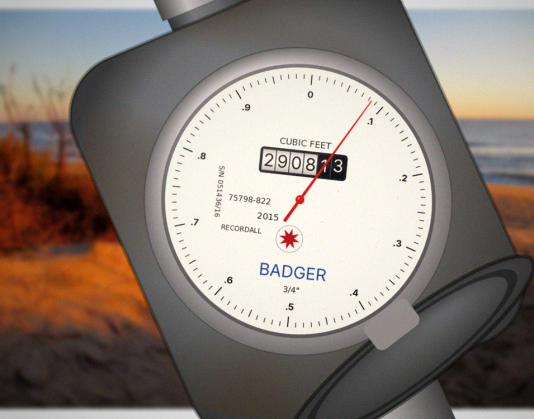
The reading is 290813.08 ft³
